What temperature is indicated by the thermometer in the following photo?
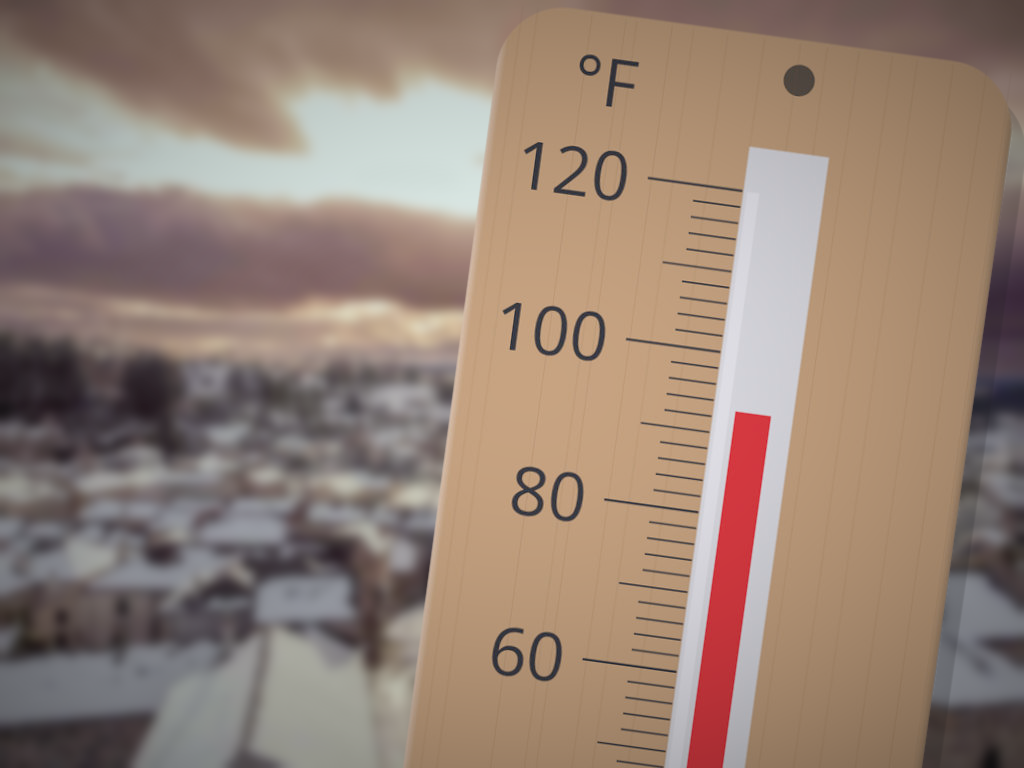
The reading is 93 °F
